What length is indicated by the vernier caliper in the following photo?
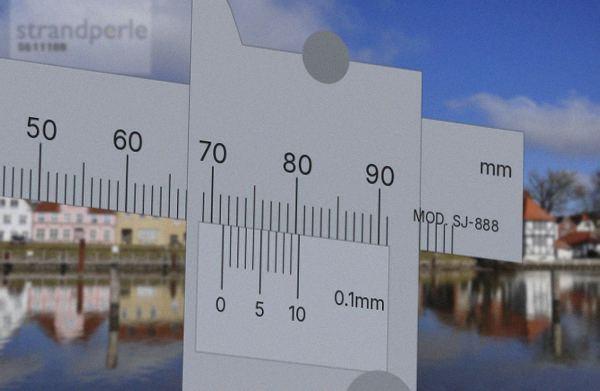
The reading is 71.4 mm
